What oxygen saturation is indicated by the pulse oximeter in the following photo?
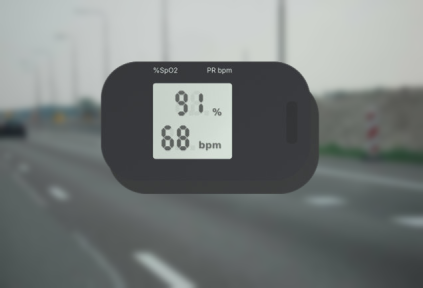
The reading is 91 %
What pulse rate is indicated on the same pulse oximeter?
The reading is 68 bpm
